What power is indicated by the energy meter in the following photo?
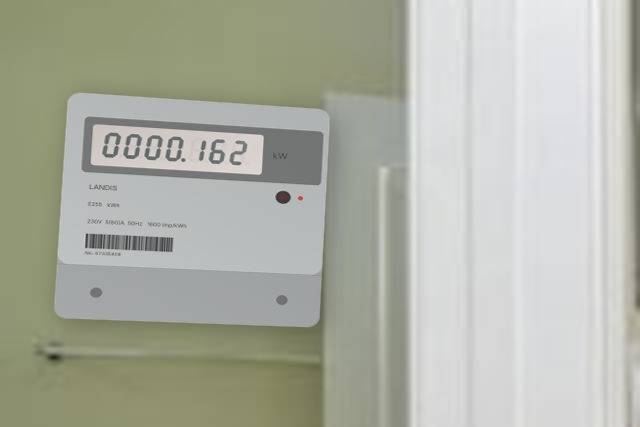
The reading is 0.162 kW
